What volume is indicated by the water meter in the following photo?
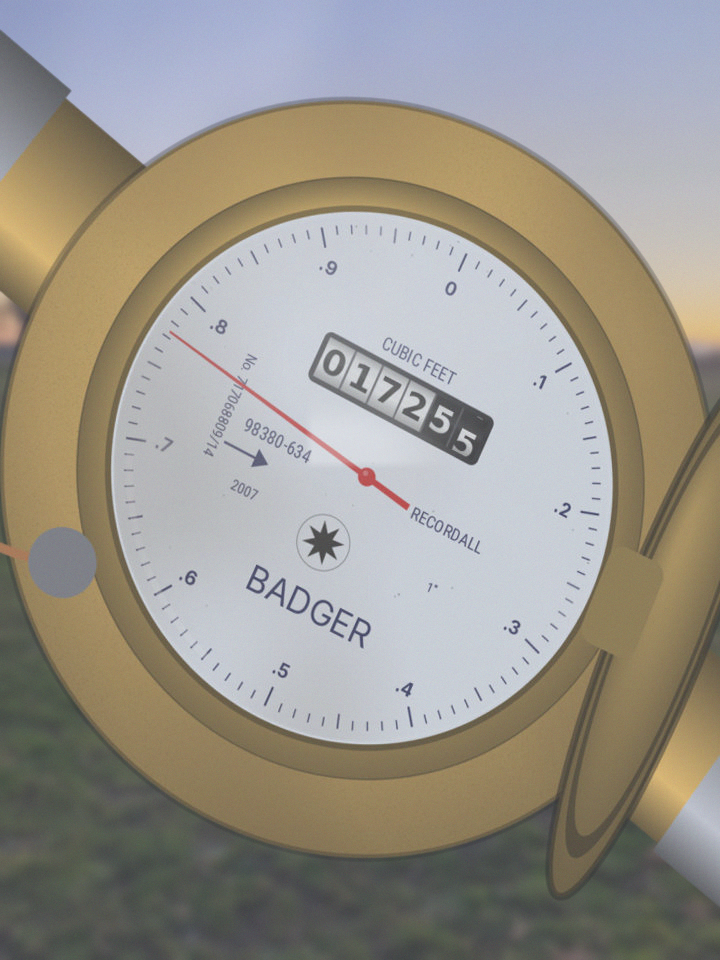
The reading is 17254.77 ft³
